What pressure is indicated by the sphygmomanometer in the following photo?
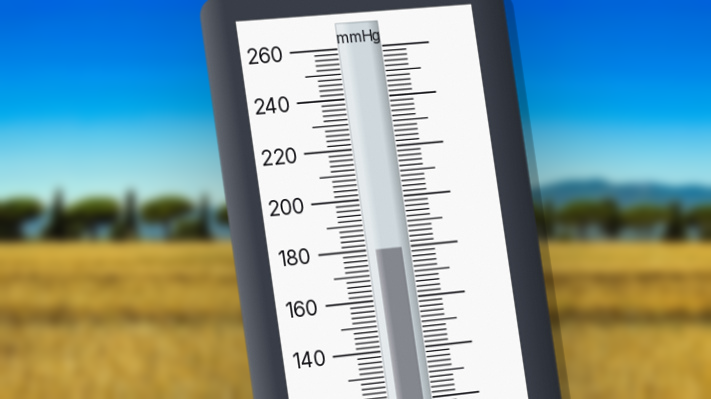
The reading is 180 mmHg
